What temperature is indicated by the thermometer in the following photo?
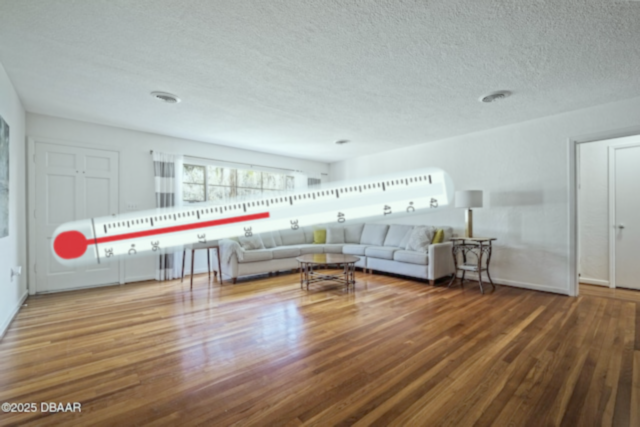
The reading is 38.5 °C
